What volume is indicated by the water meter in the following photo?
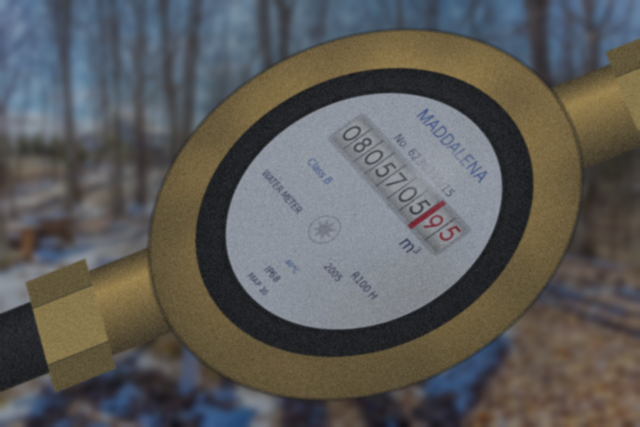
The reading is 805705.95 m³
